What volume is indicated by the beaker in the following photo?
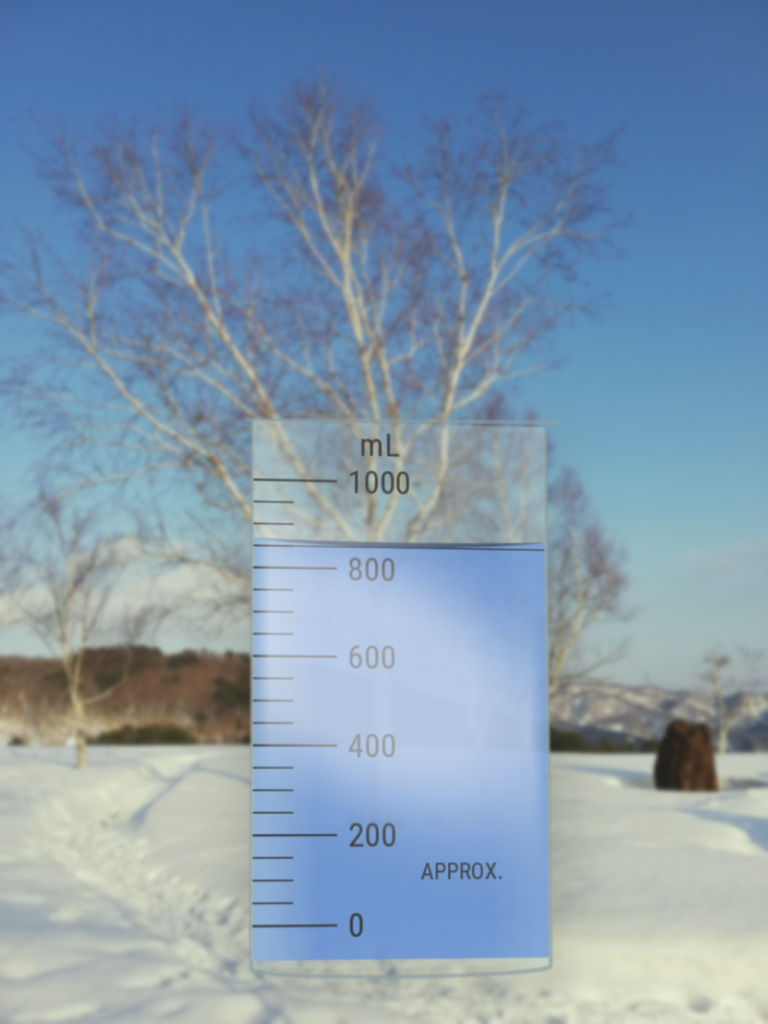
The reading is 850 mL
